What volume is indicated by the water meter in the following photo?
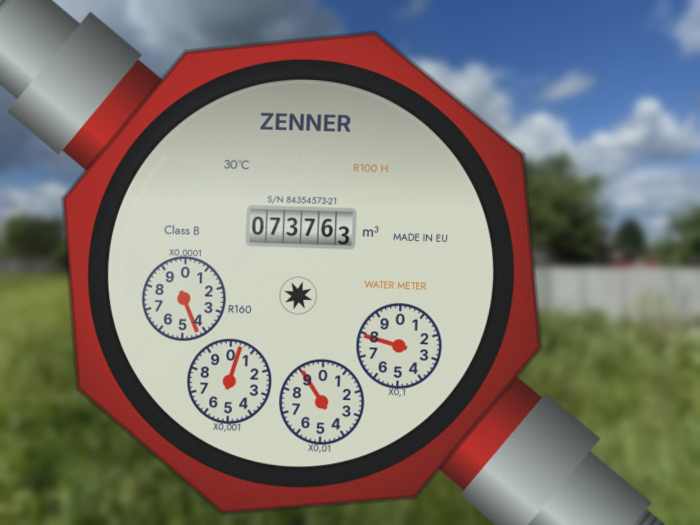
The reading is 73762.7904 m³
